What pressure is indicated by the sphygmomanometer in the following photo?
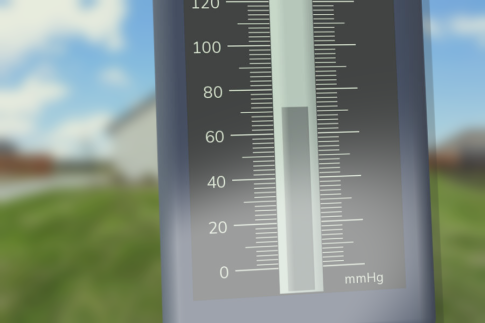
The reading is 72 mmHg
